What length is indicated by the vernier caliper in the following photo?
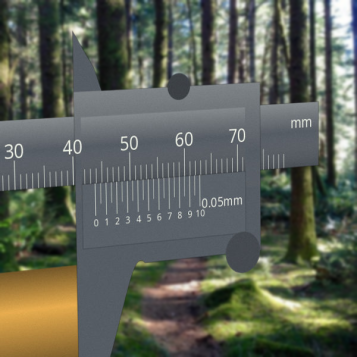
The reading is 43.8 mm
